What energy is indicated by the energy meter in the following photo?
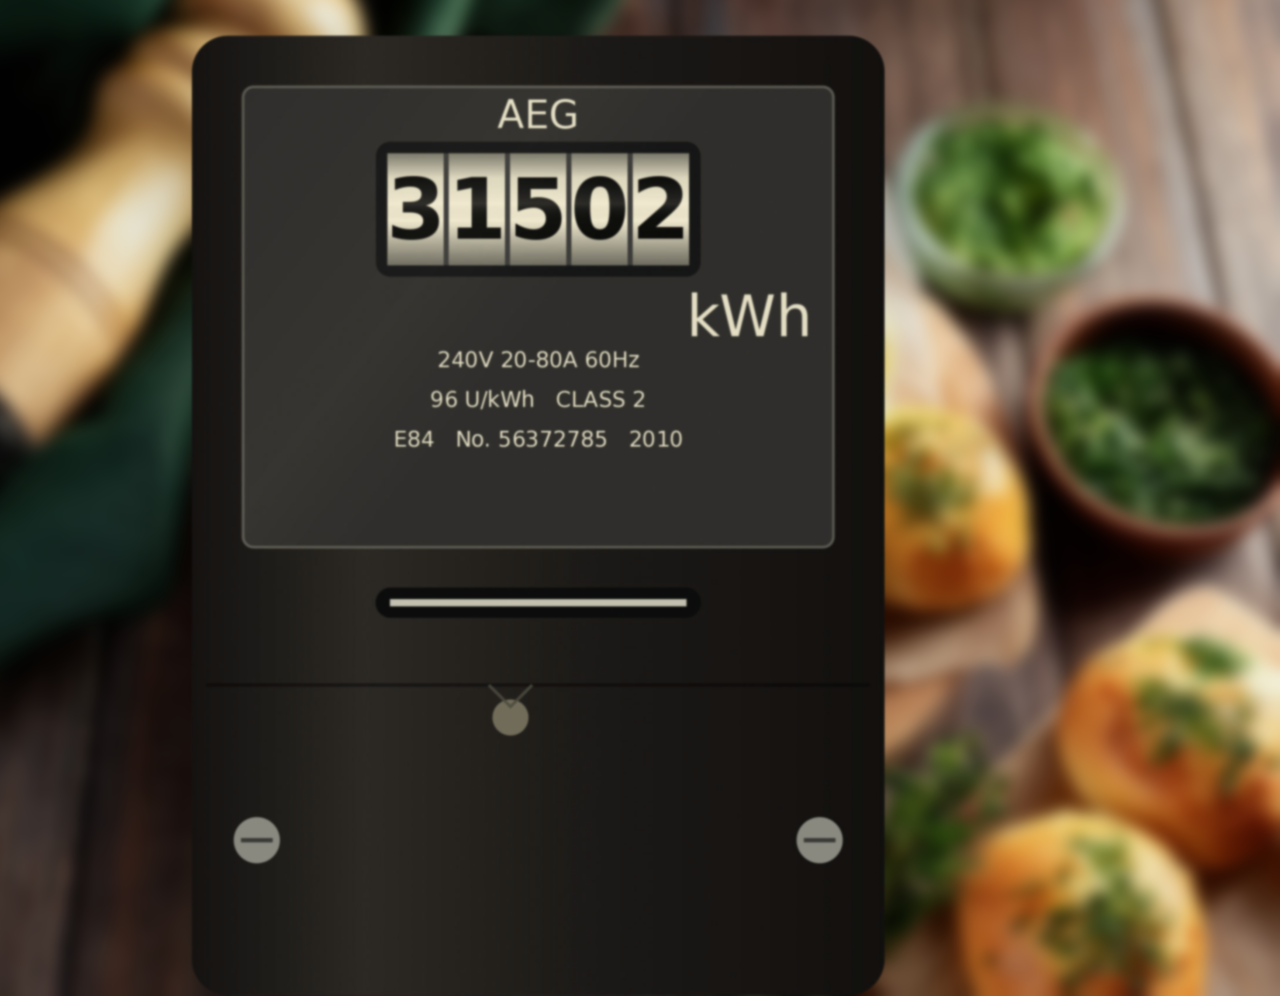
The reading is 31502 kWh
